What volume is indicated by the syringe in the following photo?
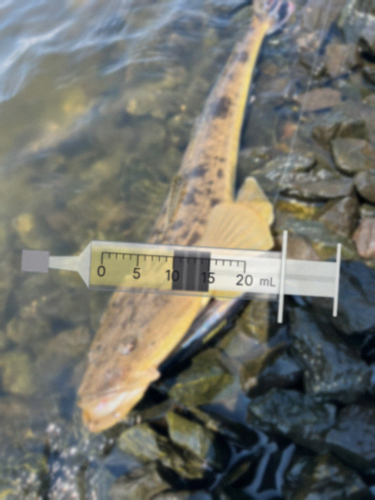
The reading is 10 mL
